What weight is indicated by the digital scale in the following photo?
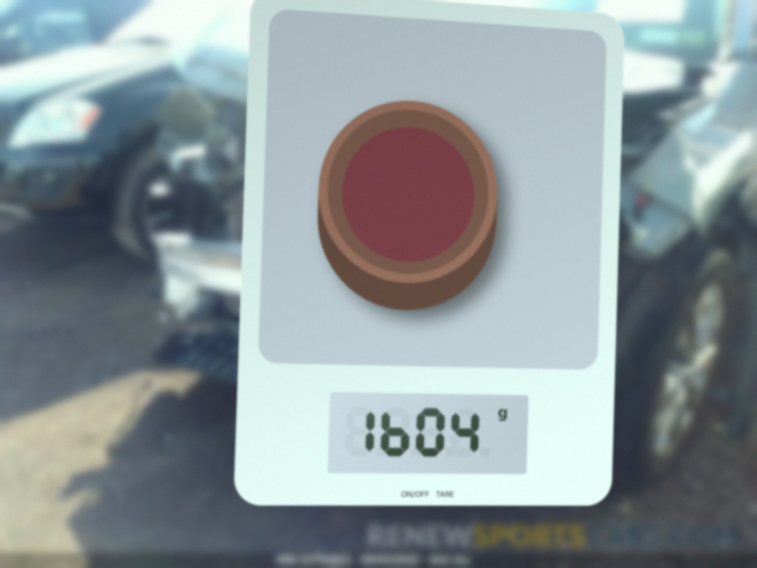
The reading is 1604 g
